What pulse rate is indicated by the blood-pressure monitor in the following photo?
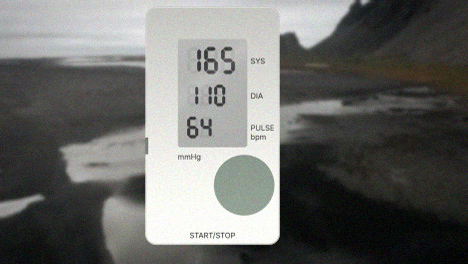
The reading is 64 bpm
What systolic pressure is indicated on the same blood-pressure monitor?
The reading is 165 mmHg
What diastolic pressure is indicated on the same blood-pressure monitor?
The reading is 110 mmHg
